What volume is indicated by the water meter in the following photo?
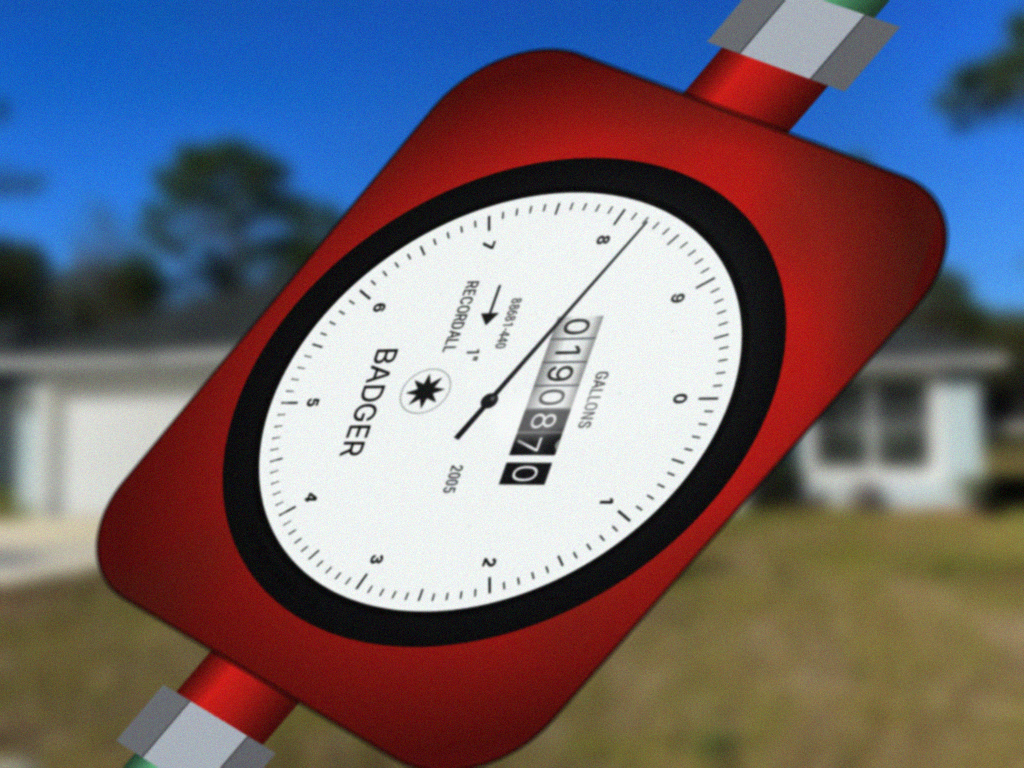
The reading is 190868.2 gal
